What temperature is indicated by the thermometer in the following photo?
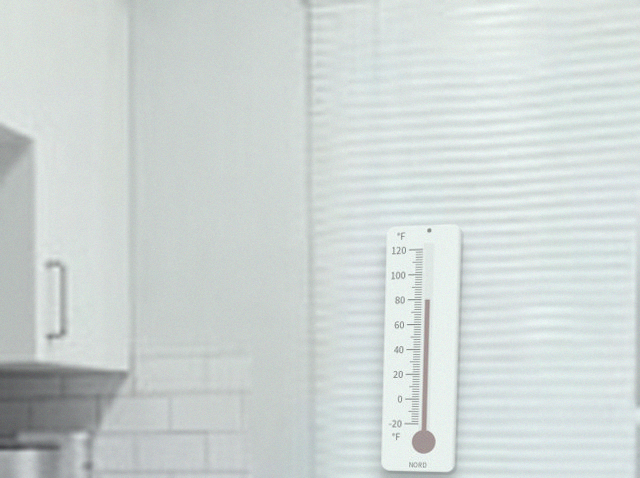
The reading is 80 °F
